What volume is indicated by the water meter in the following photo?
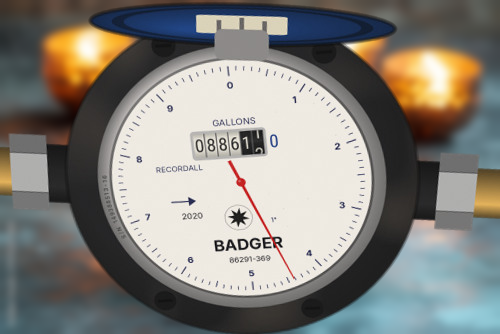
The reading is 886114.4 gal
